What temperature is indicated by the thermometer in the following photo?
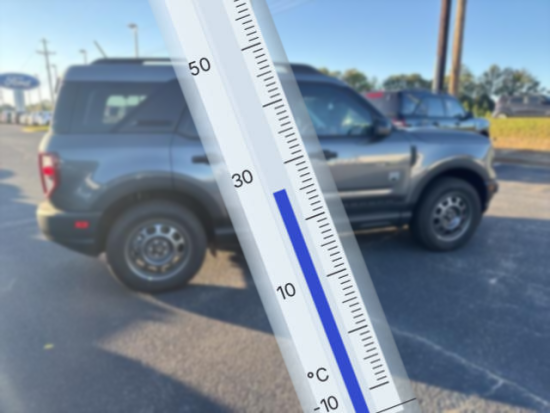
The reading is 26 °C
